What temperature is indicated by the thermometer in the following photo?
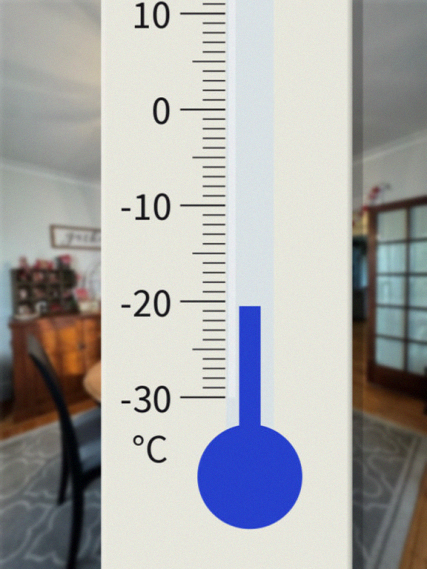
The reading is -20.5 °C
